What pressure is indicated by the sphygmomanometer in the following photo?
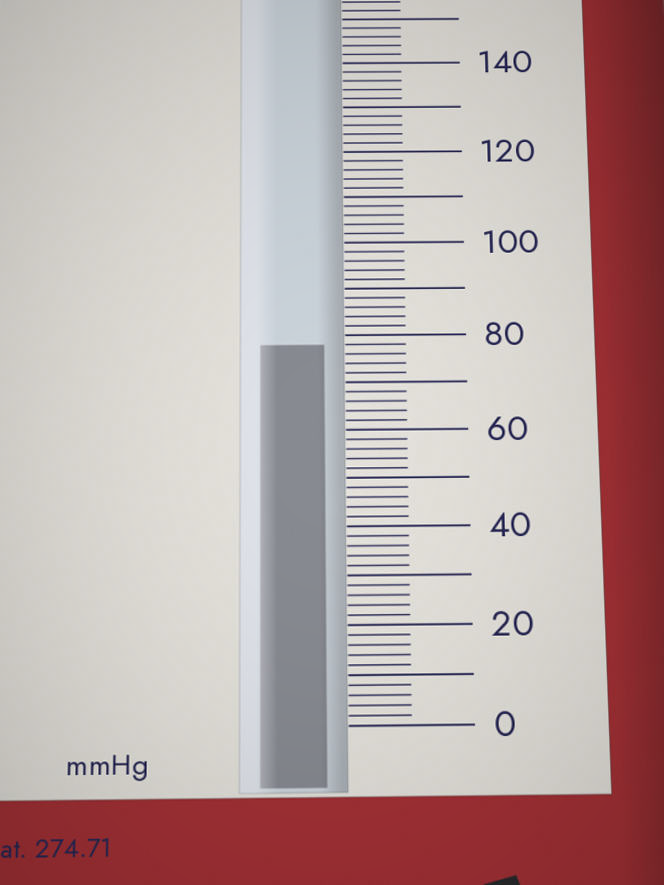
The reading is 78 mmHg
